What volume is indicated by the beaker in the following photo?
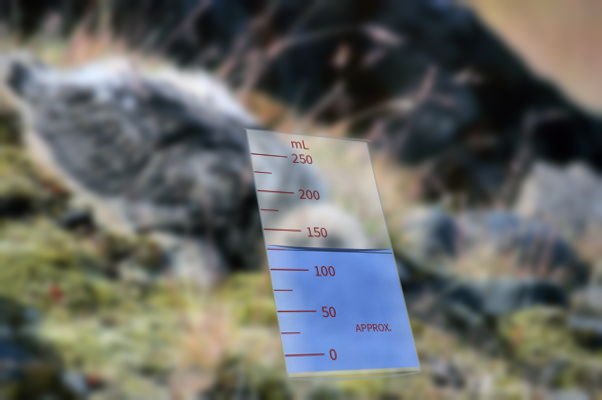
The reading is 125 mL
